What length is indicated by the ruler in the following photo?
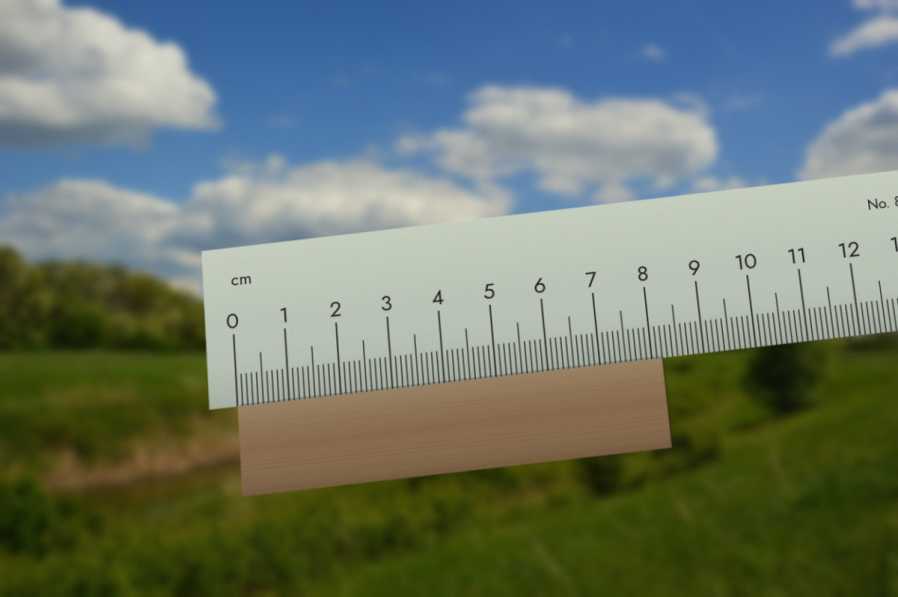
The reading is 8.2 cm
